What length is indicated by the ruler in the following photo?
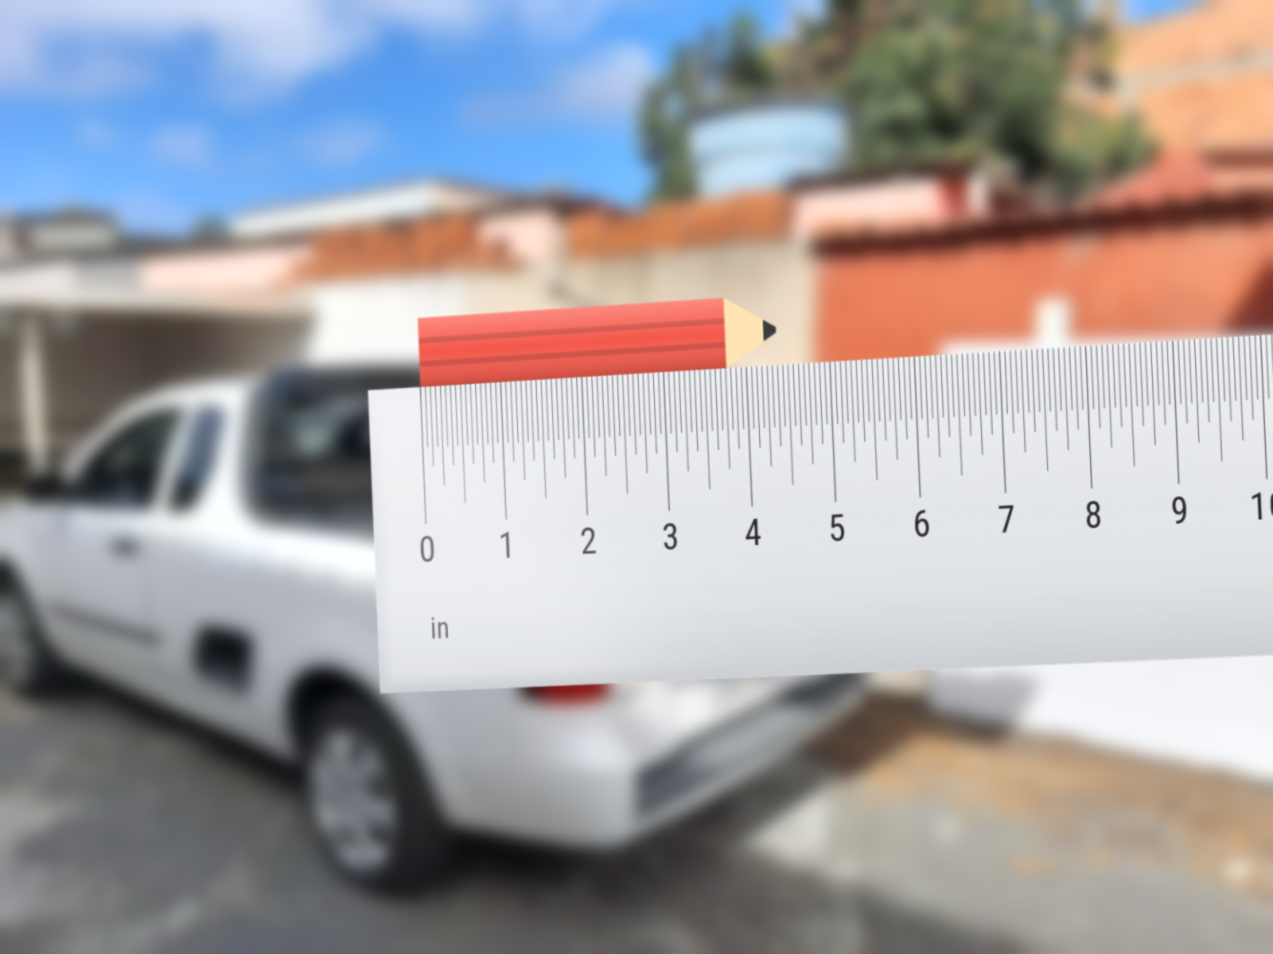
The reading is 4.375 in
